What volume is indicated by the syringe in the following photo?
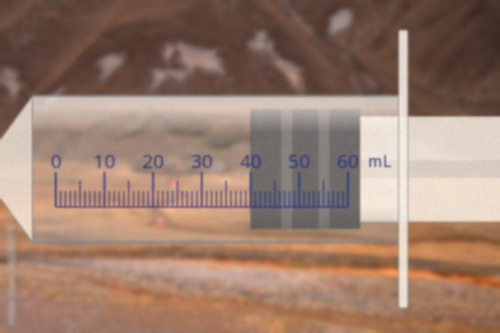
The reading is 40 mL
